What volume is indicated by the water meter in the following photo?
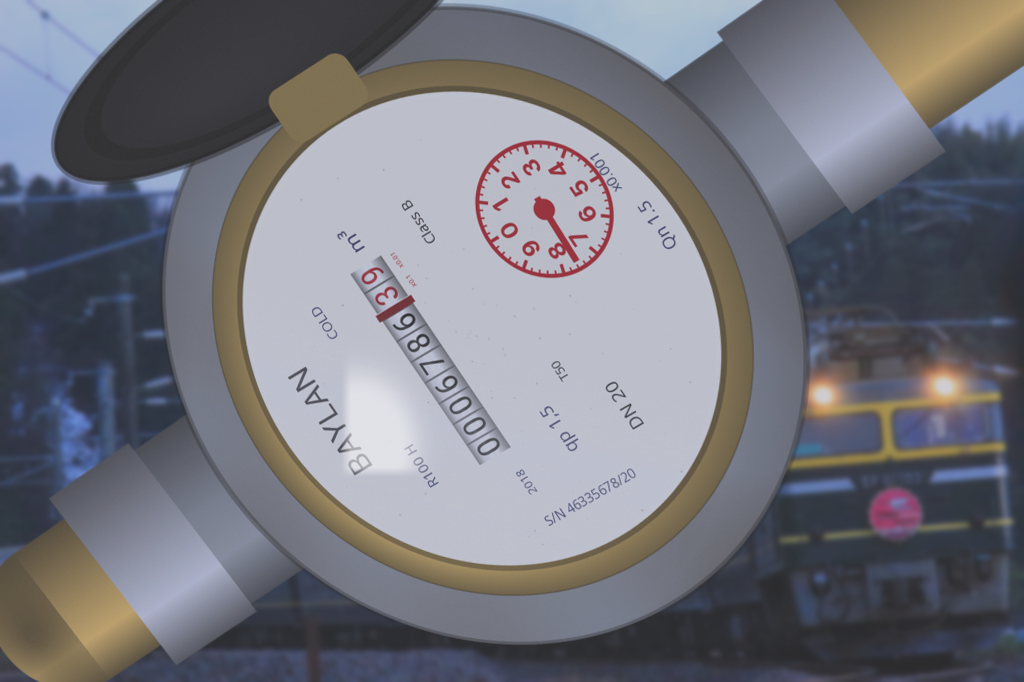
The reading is 6786.397 m³
